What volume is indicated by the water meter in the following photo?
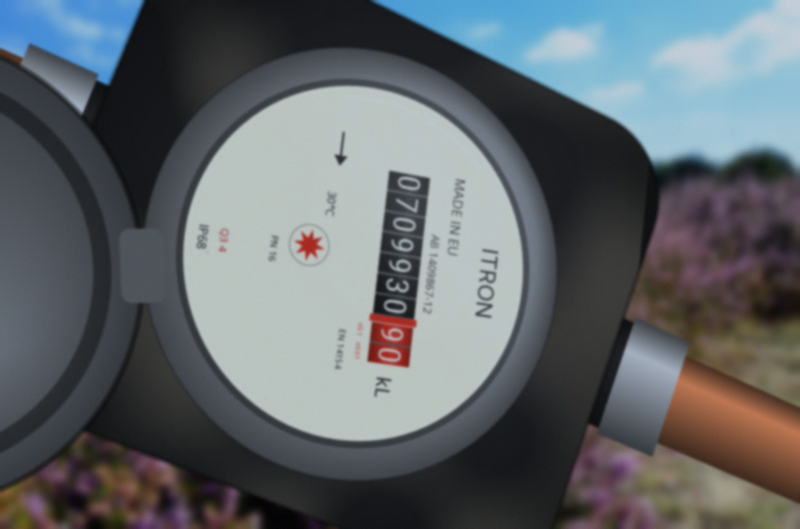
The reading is 709930.90 kL
